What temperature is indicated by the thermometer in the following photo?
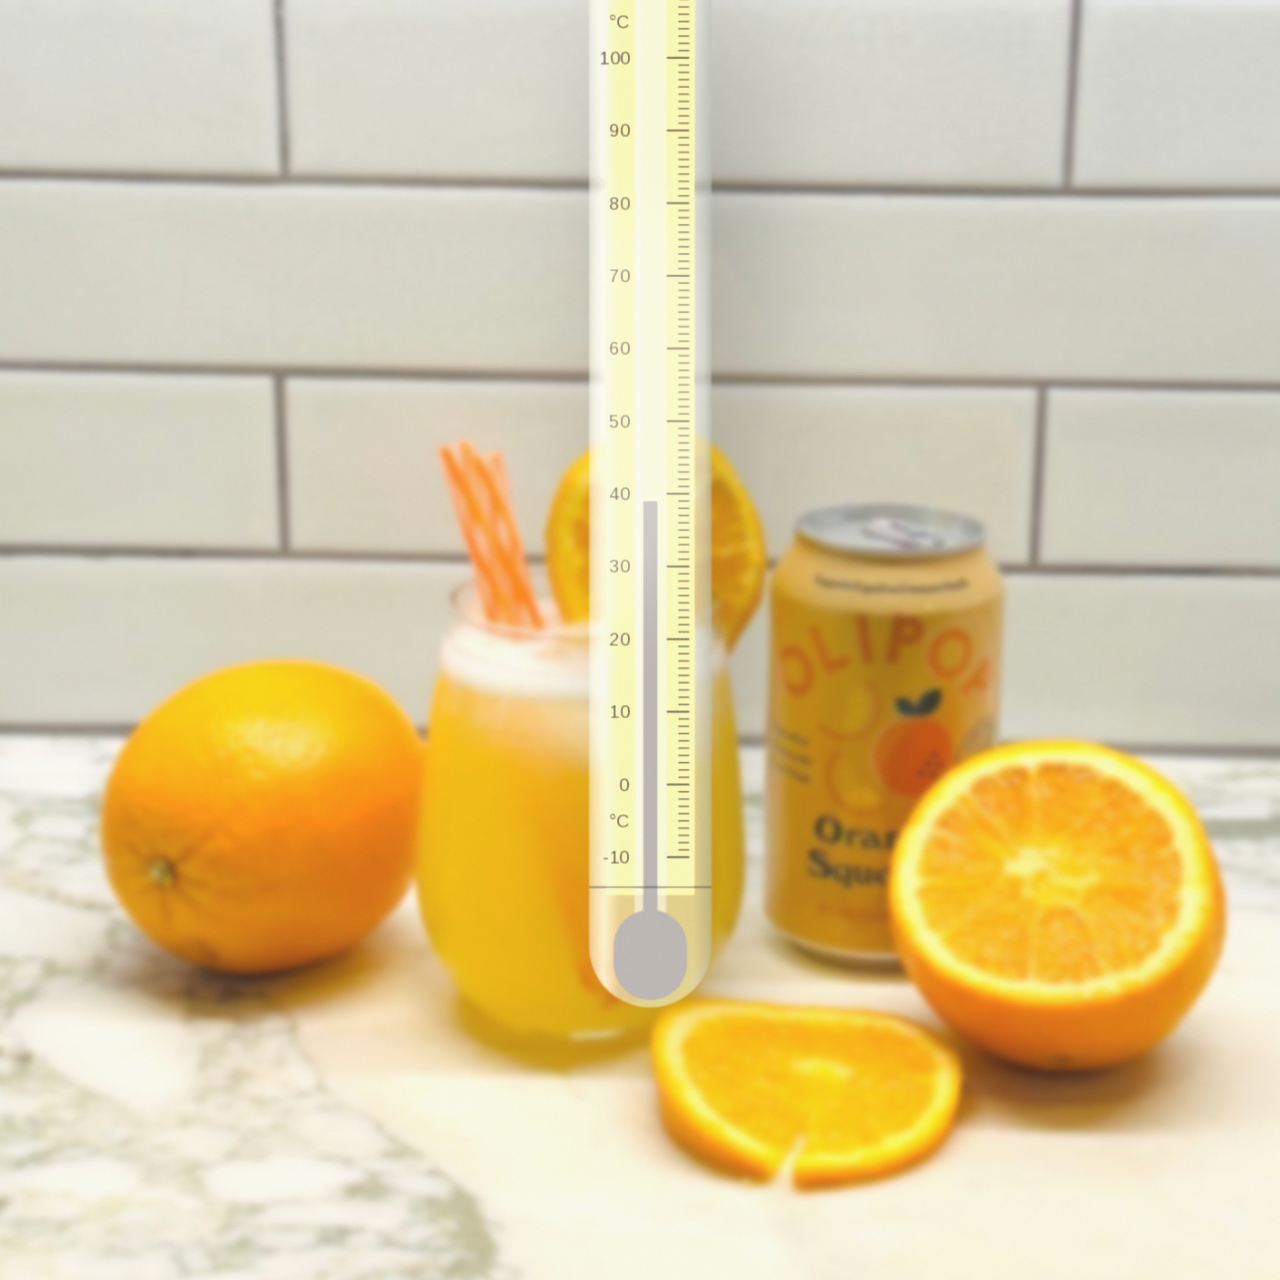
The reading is 39 °C
